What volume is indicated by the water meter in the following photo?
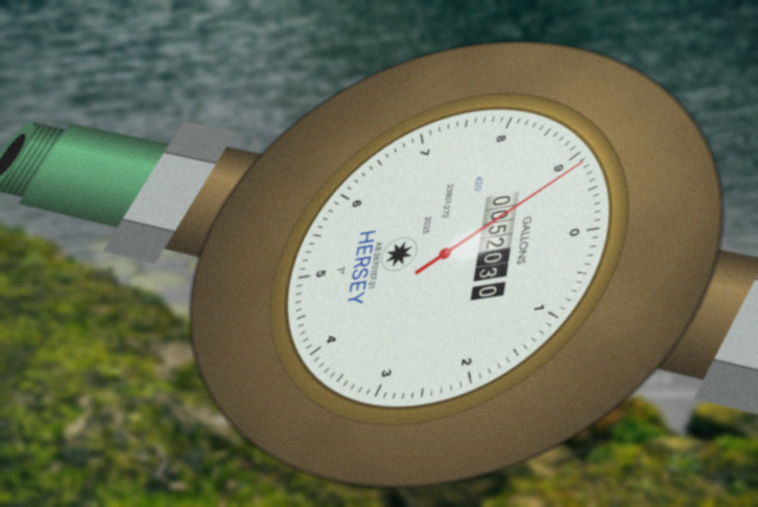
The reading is 52029.1 gal
